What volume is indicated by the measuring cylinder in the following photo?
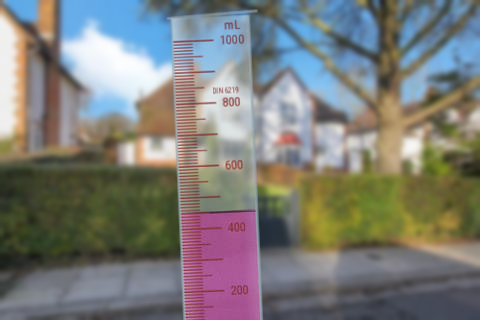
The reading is 450 mL
